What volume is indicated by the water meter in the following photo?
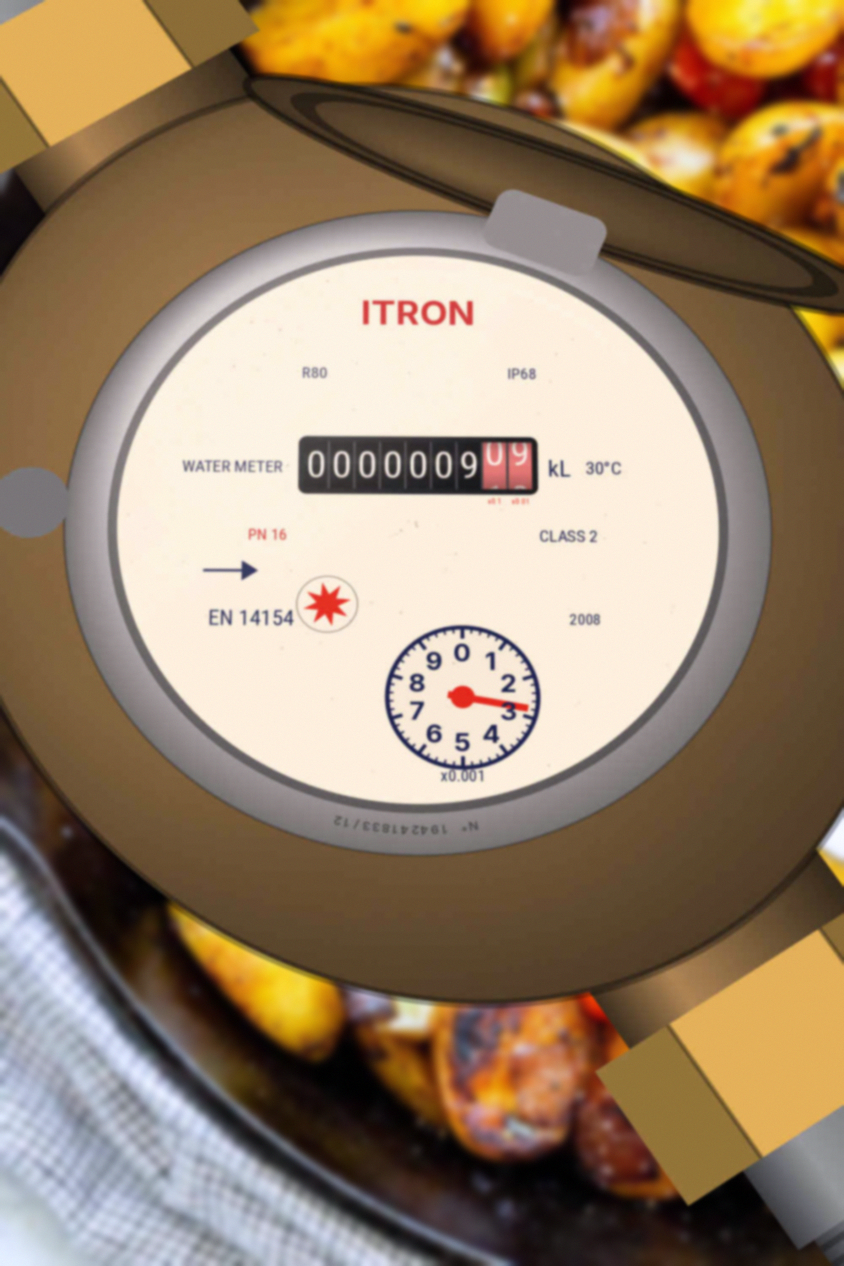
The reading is 9.092 kL
